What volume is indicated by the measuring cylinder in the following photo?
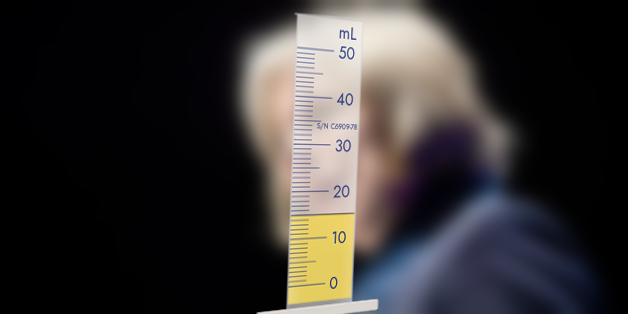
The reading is 15 mL
